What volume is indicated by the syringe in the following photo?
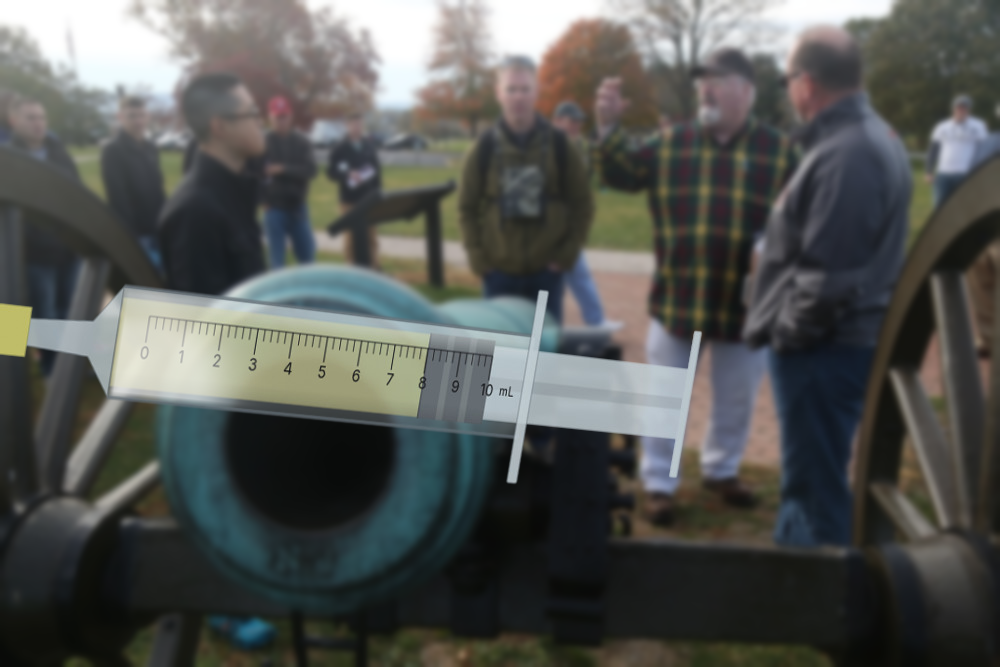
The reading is 8 mL
